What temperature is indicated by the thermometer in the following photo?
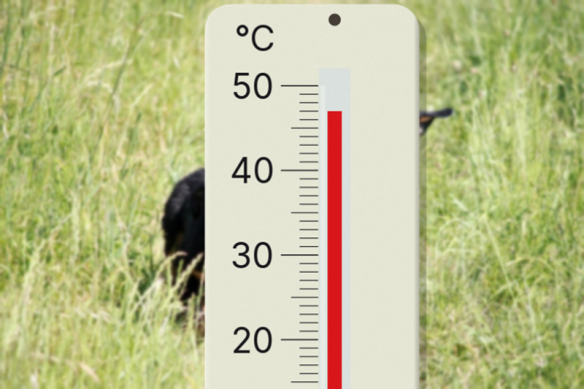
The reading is 47 °C
